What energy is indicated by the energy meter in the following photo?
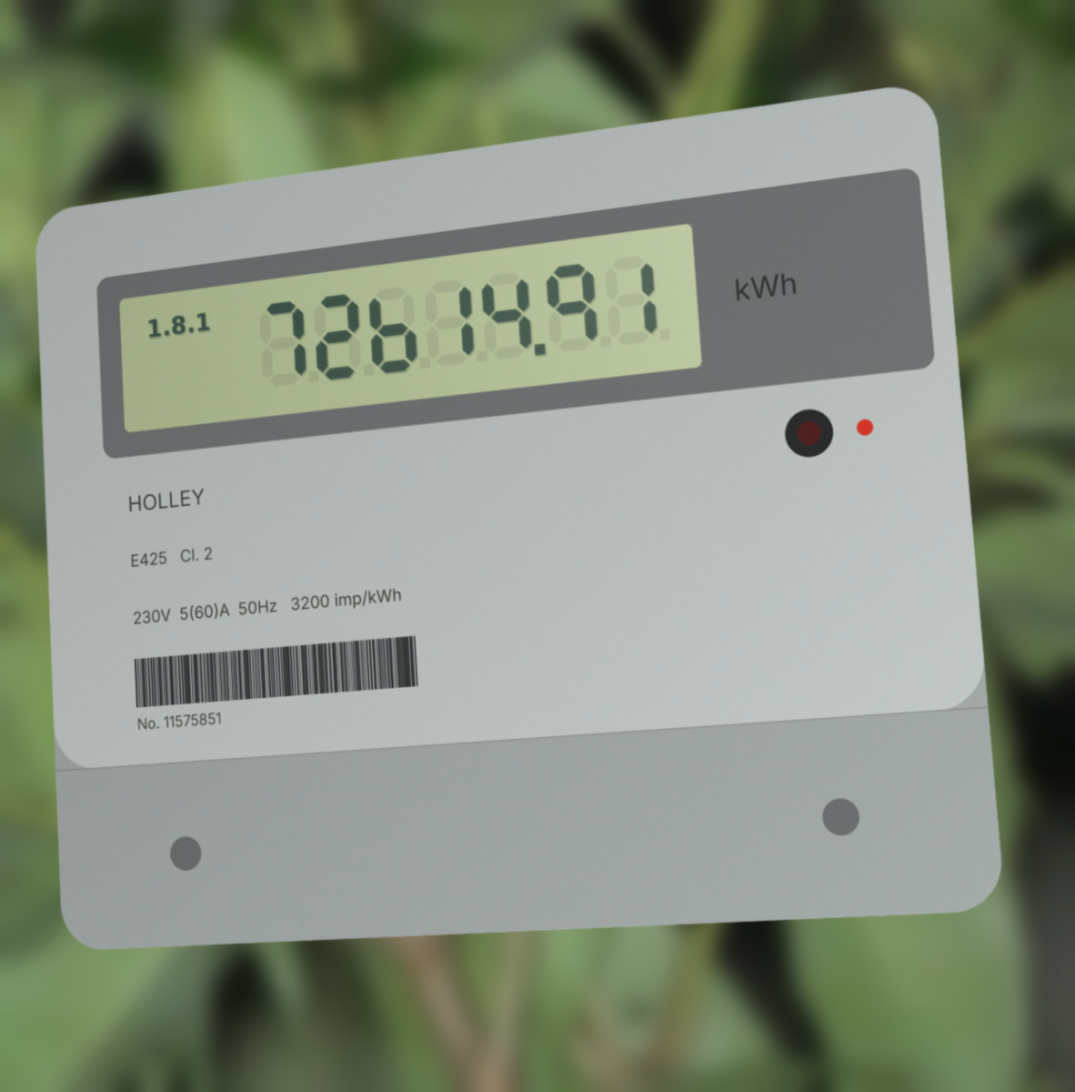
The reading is 72614.91 kWh
